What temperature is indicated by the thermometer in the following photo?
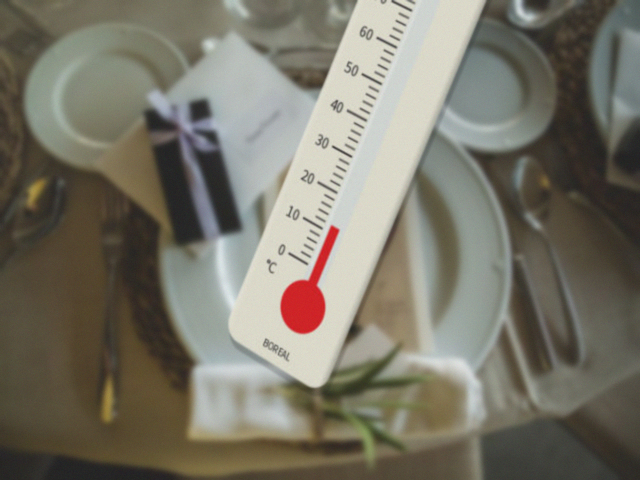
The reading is 12 °C
